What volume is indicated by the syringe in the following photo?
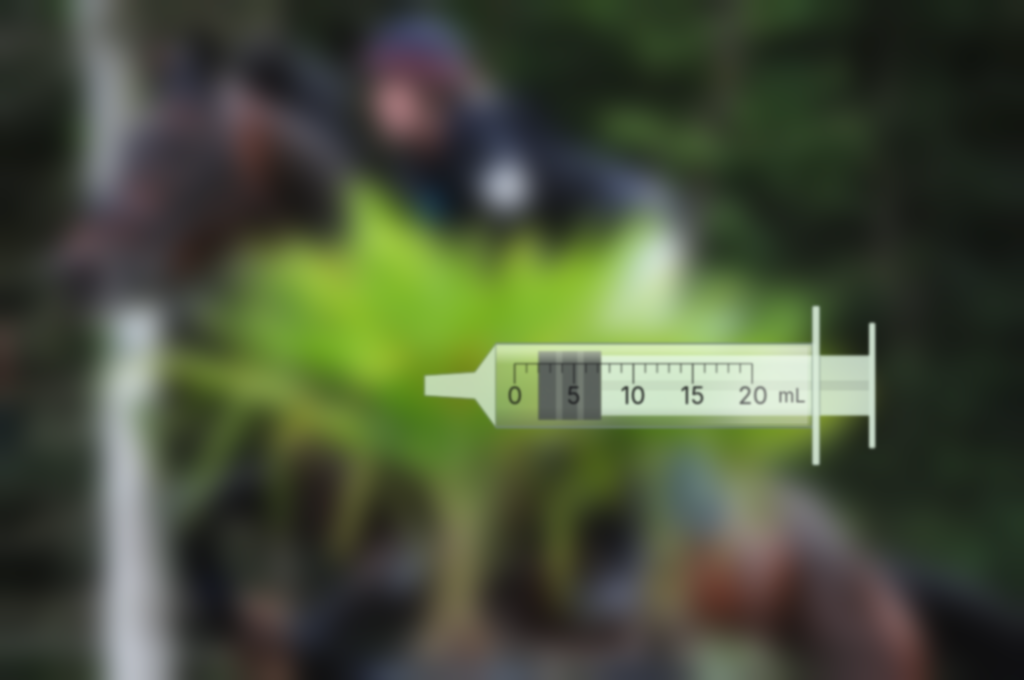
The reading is 2 mL
